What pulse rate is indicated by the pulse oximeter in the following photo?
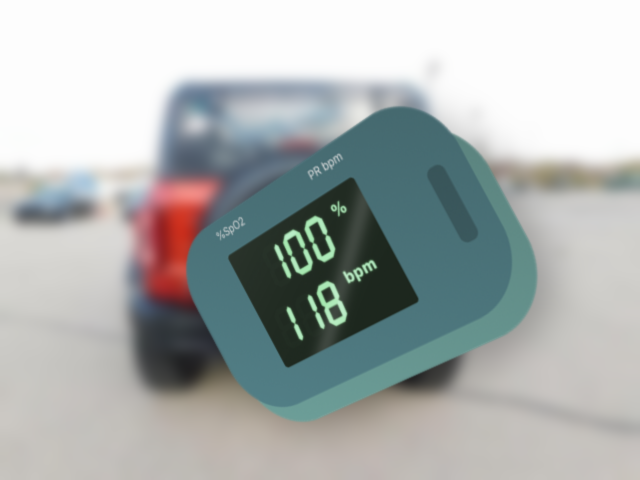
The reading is 118 bpm
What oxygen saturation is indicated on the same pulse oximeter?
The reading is 100 %
